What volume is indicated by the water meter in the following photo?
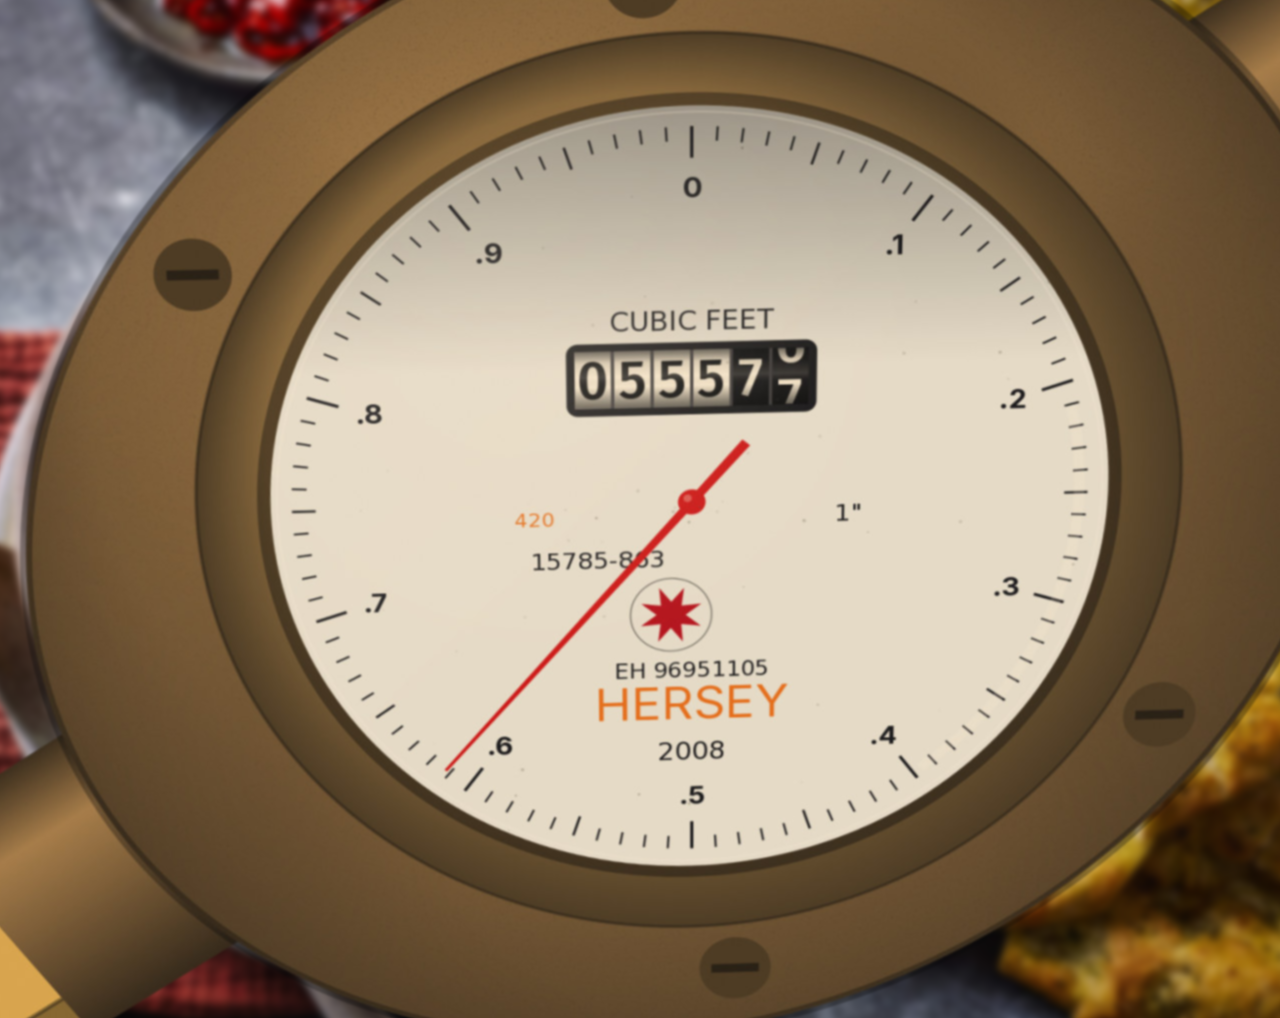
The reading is 55576.61 ft³
